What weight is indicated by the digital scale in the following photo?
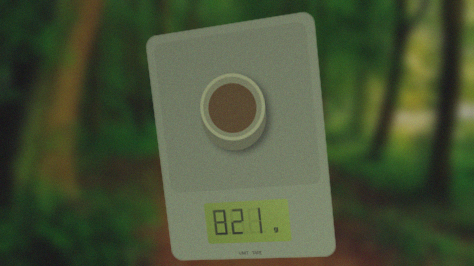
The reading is 821 g
